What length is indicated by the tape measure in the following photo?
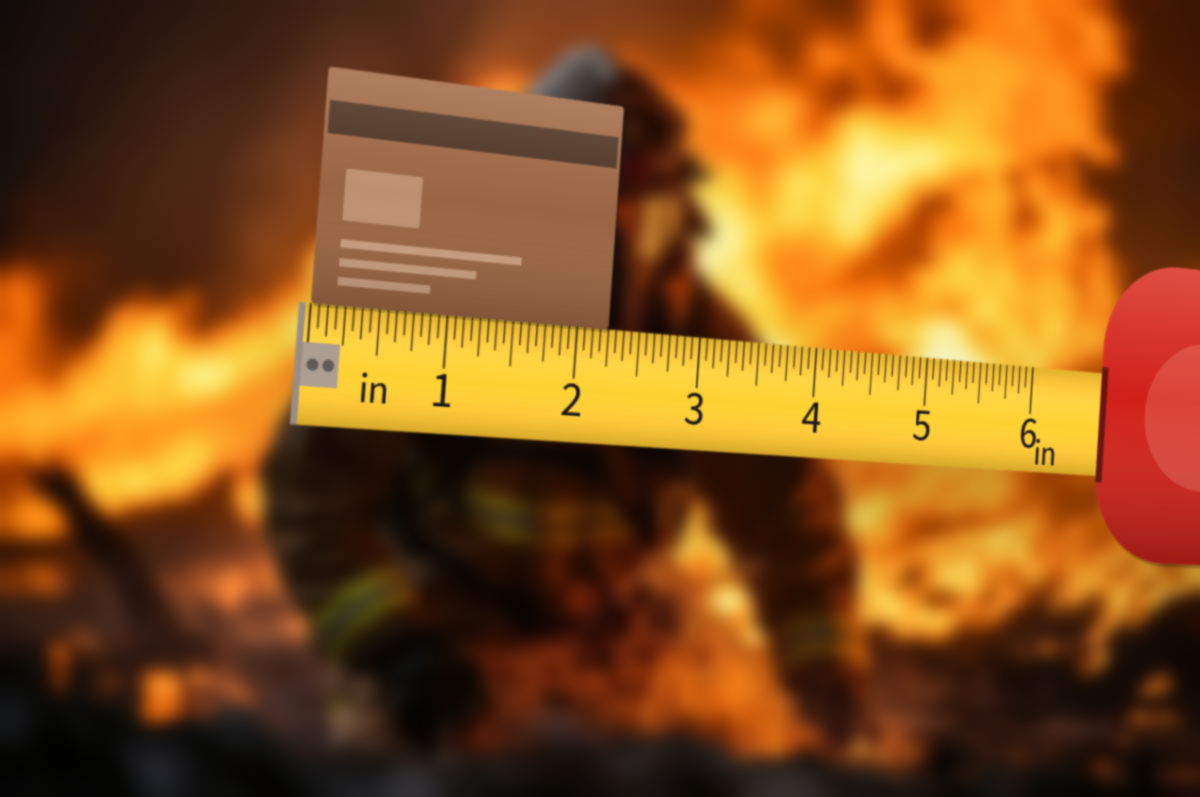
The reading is 2.25 in
